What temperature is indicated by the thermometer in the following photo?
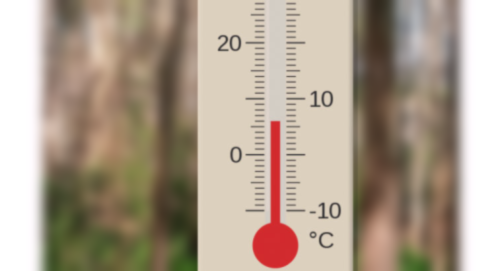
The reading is 6 °C
